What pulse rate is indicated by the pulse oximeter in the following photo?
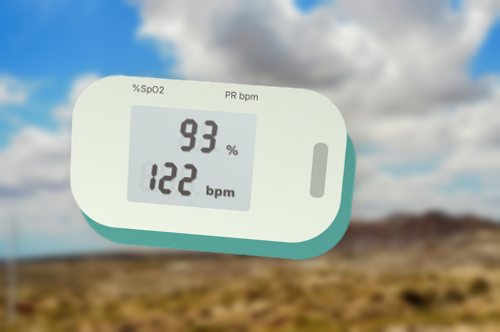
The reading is 122 bpm
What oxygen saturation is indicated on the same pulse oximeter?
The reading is 93 %
